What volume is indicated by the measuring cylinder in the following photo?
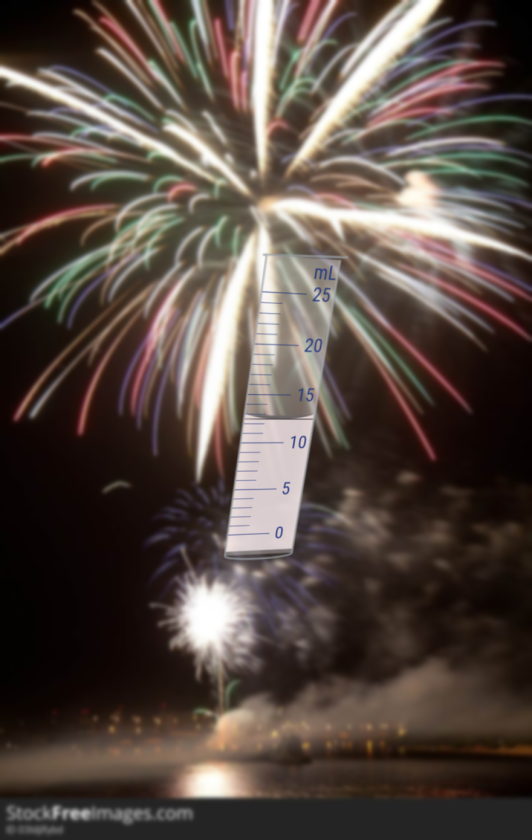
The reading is 12.5 mL
